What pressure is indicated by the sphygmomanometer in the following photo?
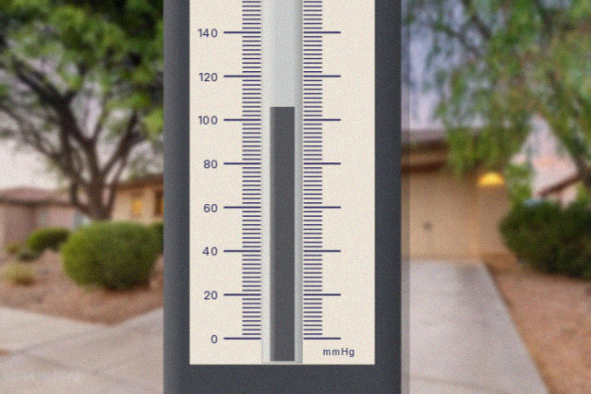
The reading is 106 mmHg
